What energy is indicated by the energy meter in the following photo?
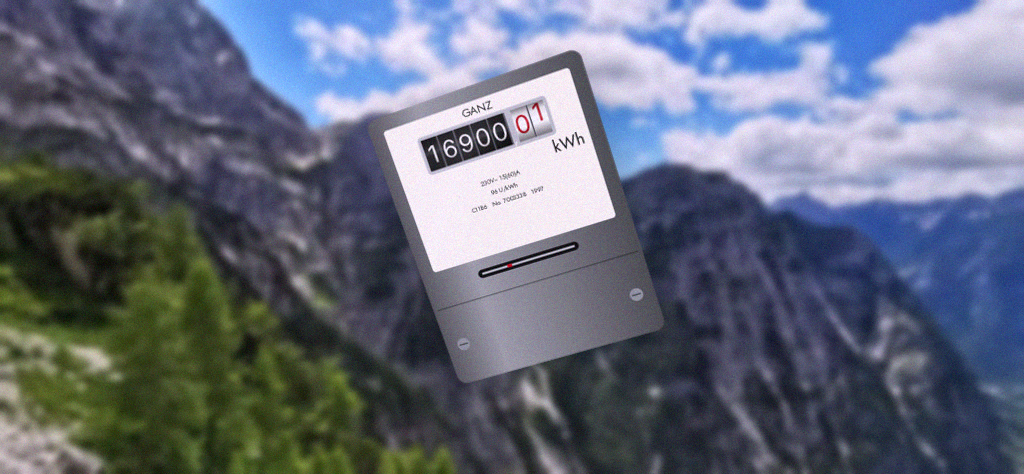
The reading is 16900.01 kWh
